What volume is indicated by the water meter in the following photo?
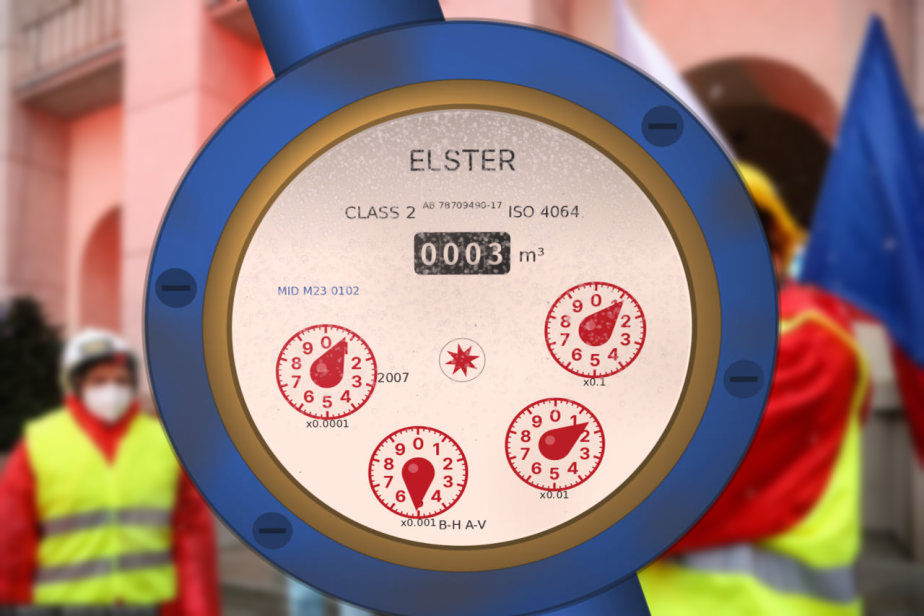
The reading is 3.1150 m³
